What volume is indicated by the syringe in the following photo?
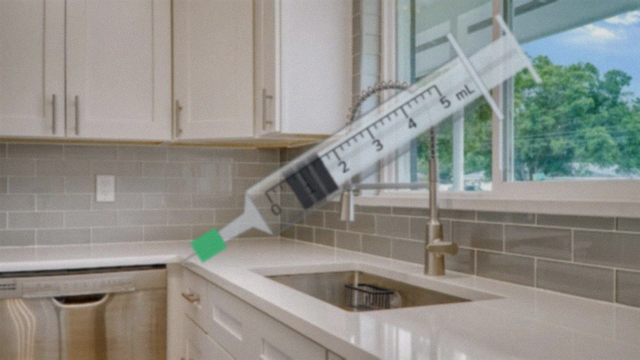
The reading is 0.6 mL
